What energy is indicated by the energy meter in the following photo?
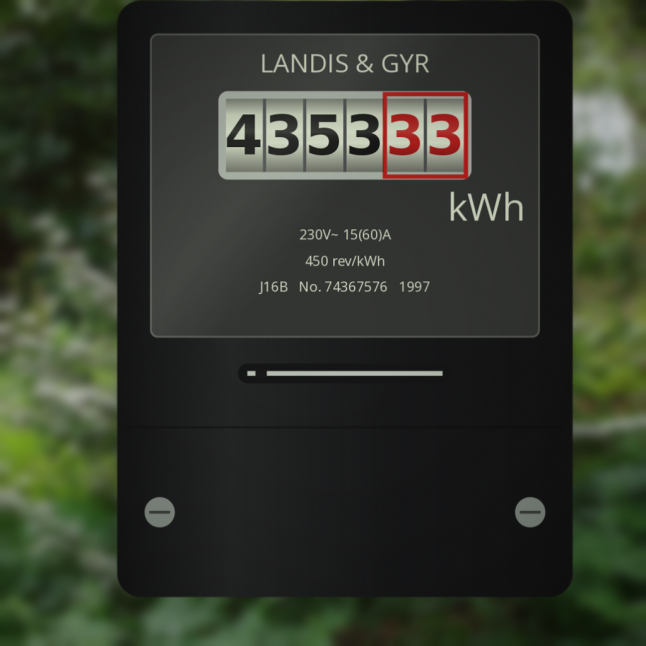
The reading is 4353.33 kWh
